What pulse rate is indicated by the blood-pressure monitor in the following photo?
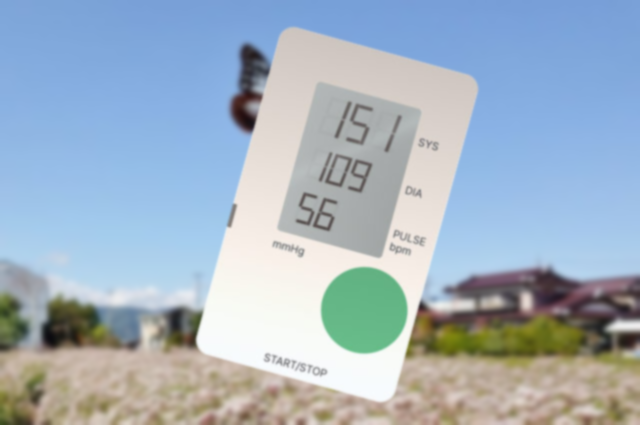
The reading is 56 bpm
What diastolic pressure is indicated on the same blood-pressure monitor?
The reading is 109 mmHg
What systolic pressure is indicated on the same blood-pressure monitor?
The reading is 151 mmHg
